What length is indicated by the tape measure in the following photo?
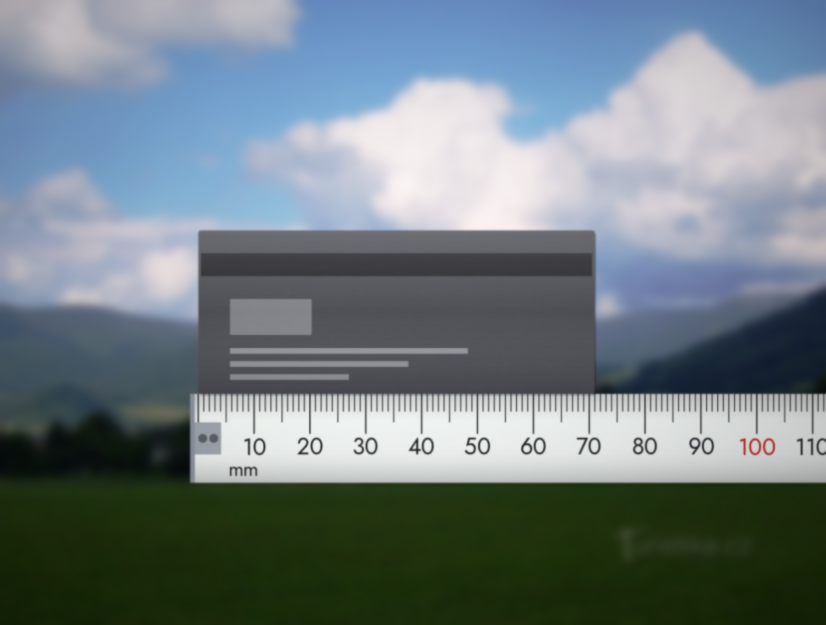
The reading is 71 mm
